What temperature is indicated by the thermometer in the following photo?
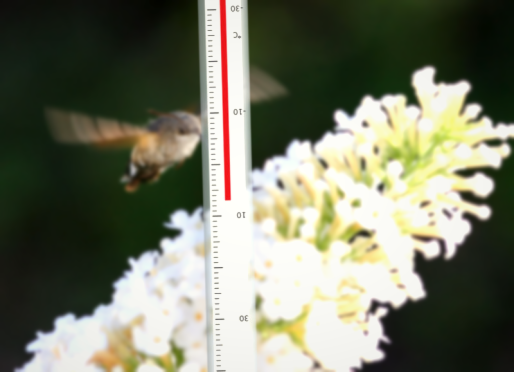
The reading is 7 °C
